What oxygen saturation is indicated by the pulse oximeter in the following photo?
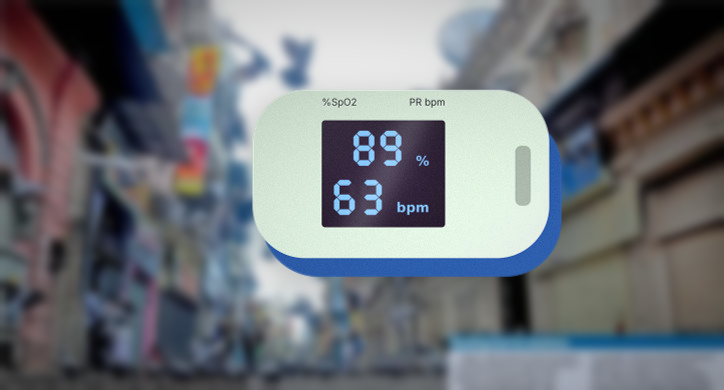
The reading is 89 %
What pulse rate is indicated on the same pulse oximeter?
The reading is 63 bpm
